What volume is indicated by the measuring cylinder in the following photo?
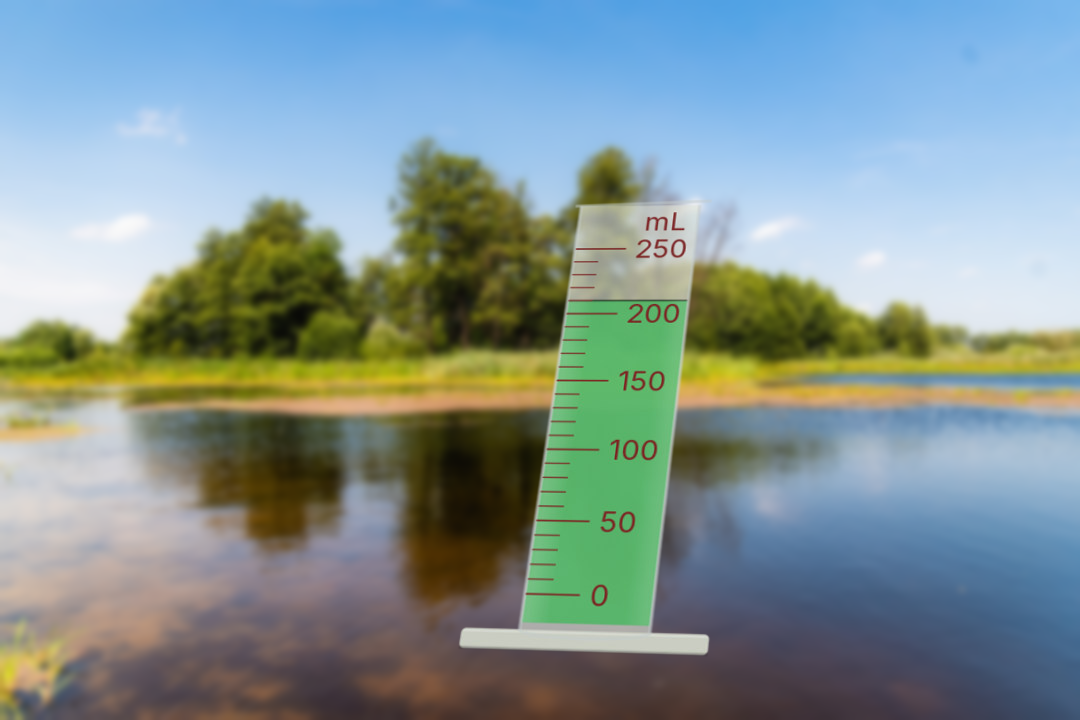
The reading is 210 mL
